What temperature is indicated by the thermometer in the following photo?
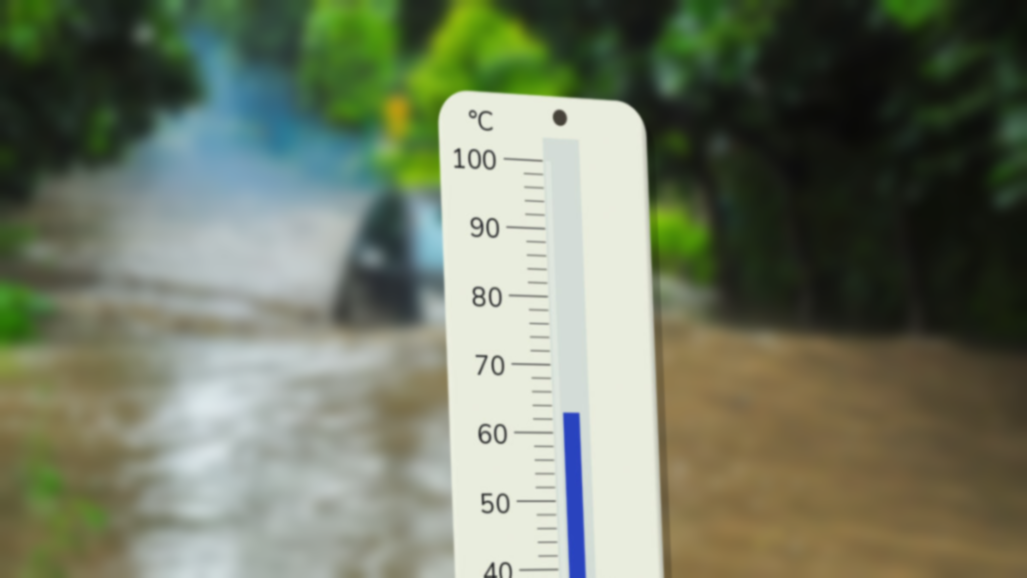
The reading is 63 °C
